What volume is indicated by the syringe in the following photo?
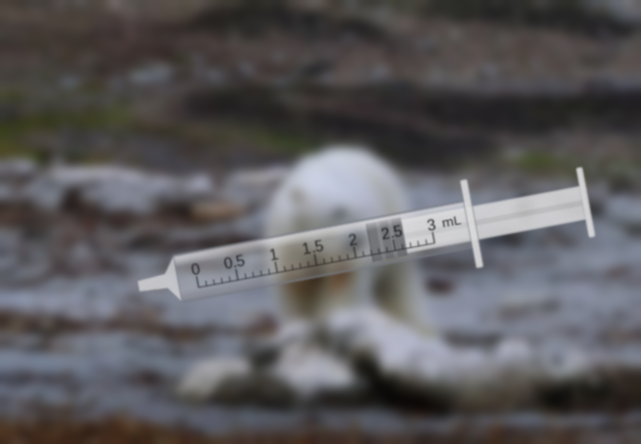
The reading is 2.2 mL
